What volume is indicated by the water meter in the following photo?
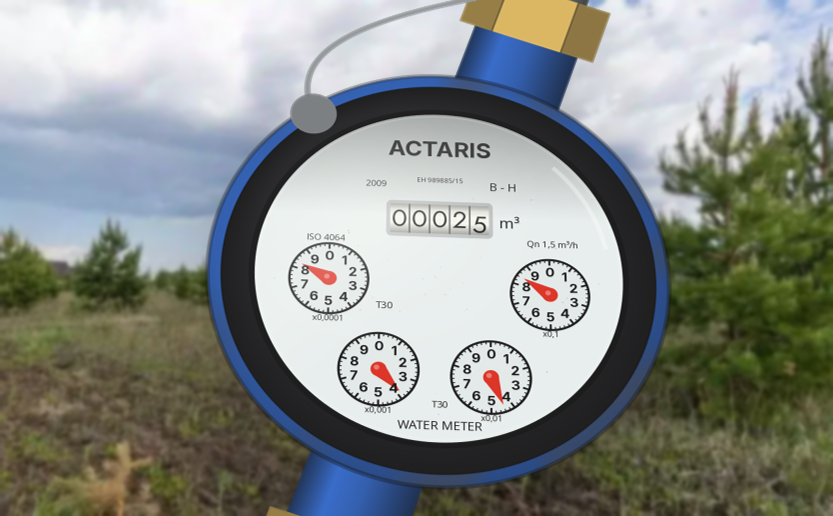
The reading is 24.8438 m³
